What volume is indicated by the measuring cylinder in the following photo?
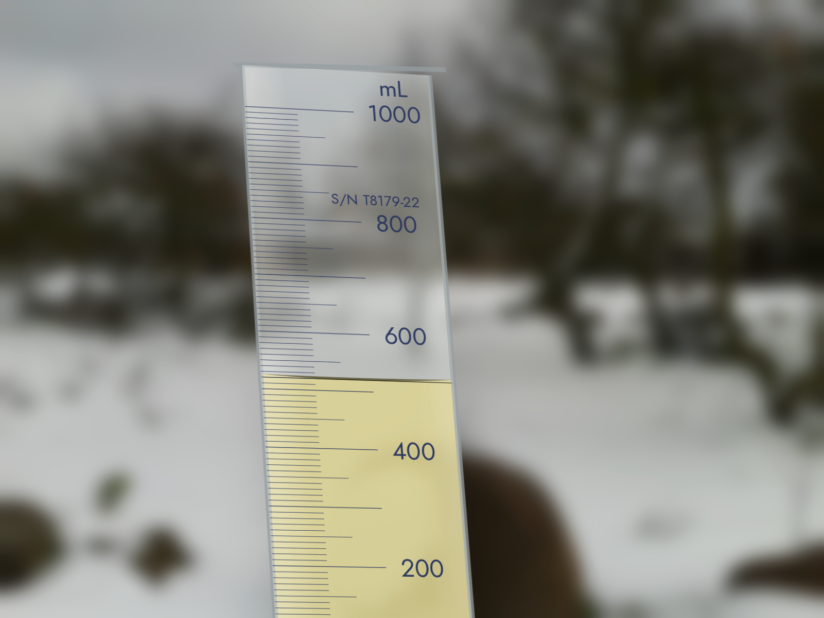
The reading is 520 mL
